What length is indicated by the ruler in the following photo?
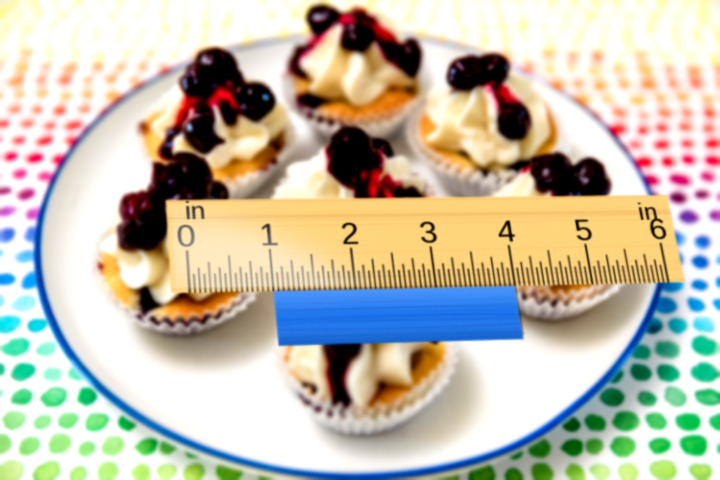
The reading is 3 in
